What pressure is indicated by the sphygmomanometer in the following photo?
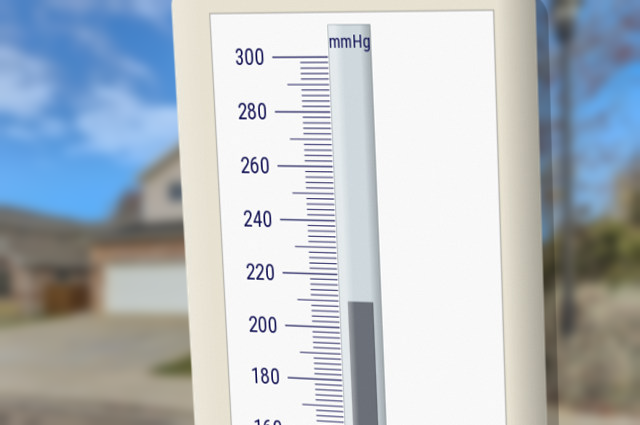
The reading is 210 mmHg
